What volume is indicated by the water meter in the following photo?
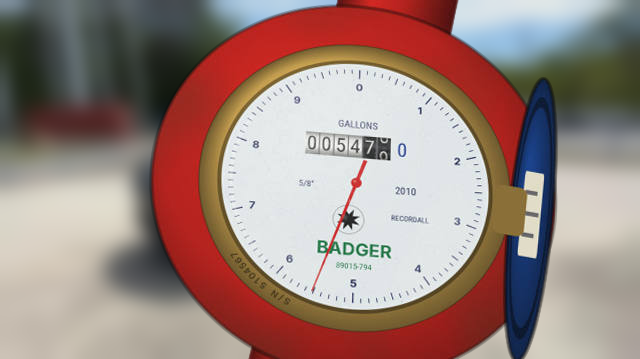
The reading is 54785.5 gal
